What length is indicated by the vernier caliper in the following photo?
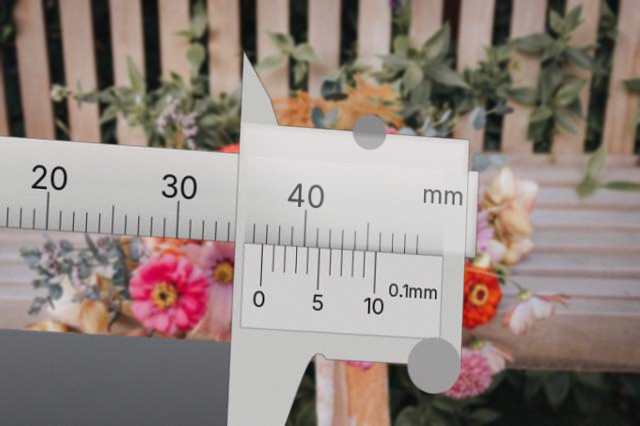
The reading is 36.7 mm
